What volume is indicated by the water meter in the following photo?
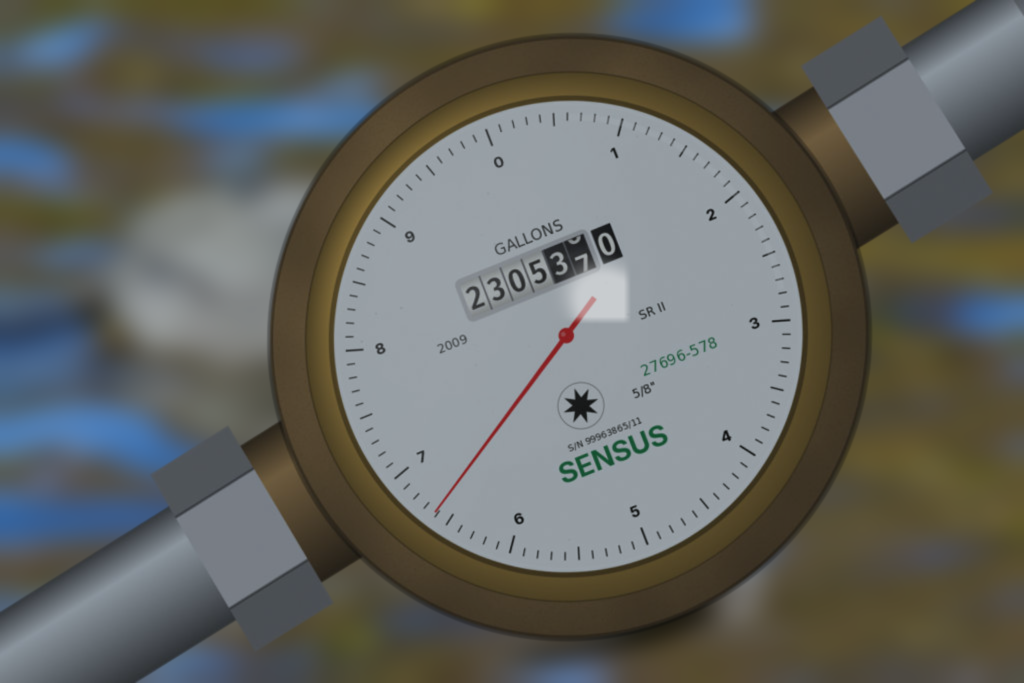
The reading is 2305366.6 gal
